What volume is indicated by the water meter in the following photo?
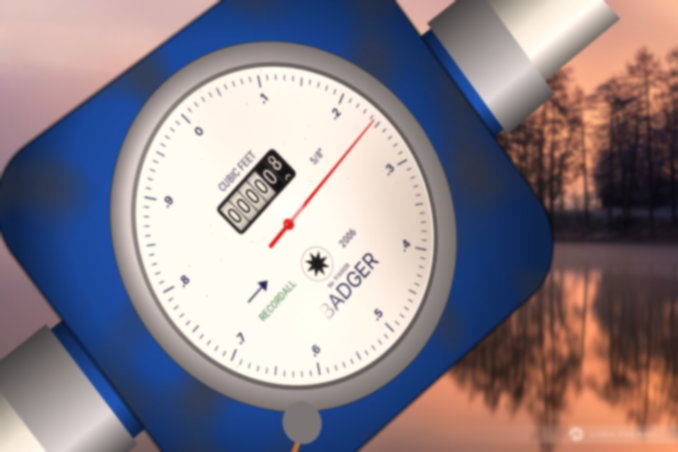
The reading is 8.24 ft³
